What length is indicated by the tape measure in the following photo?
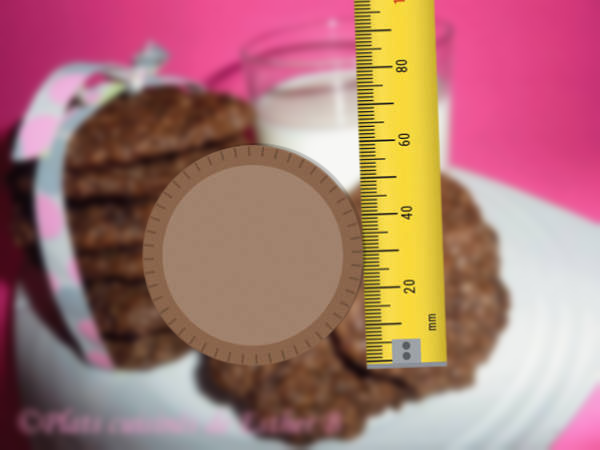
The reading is 60 mm
